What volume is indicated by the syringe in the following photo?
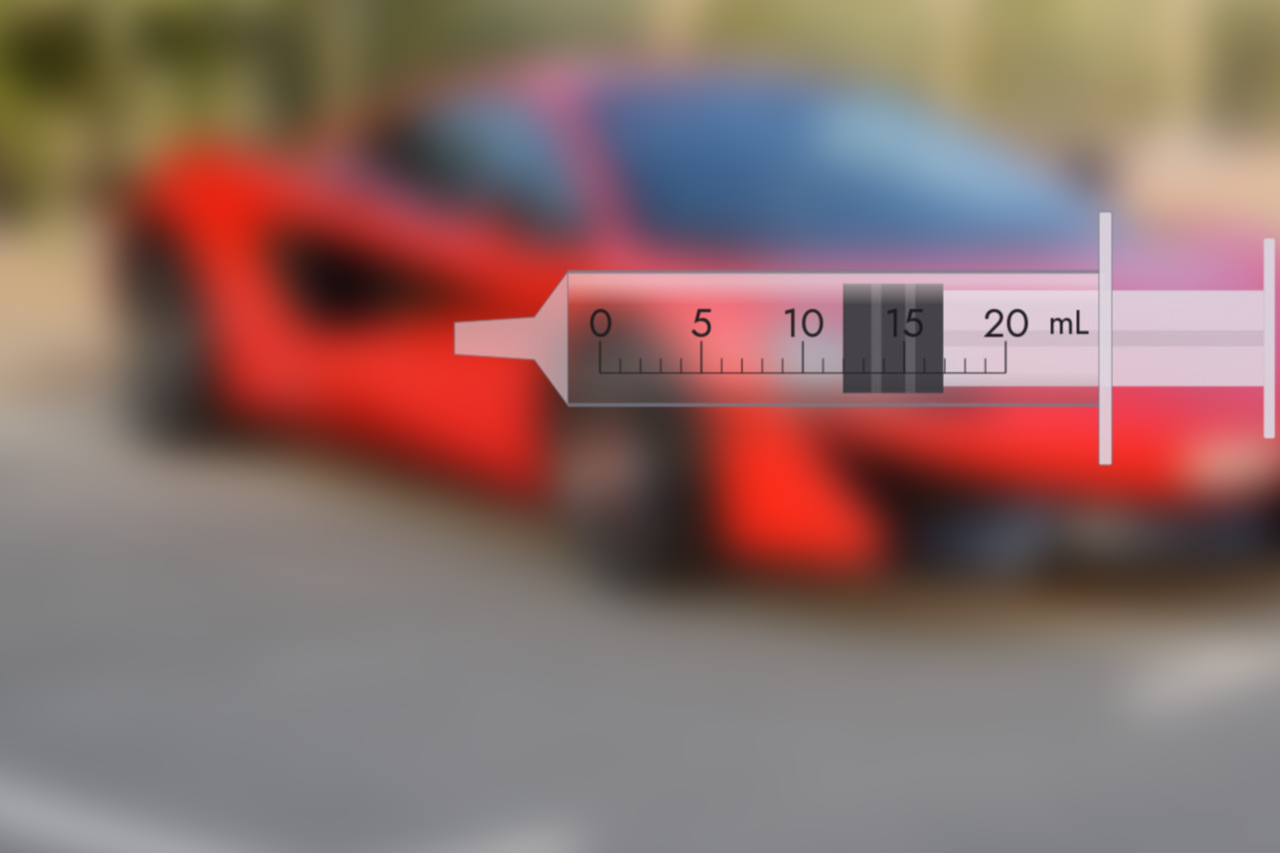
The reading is 12 mL
